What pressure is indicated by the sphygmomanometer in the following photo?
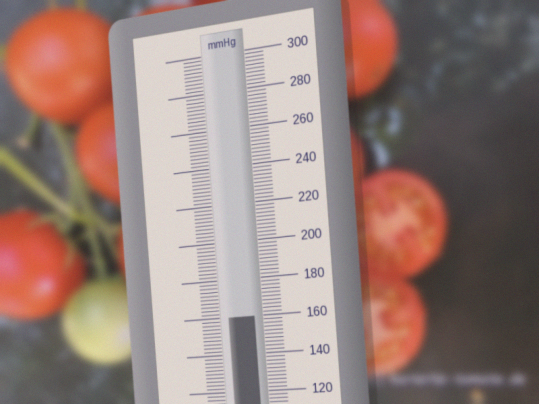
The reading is 160 mmHg
